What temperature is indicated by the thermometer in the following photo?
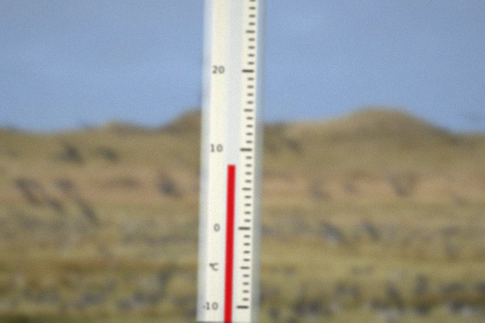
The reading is 8 °C
